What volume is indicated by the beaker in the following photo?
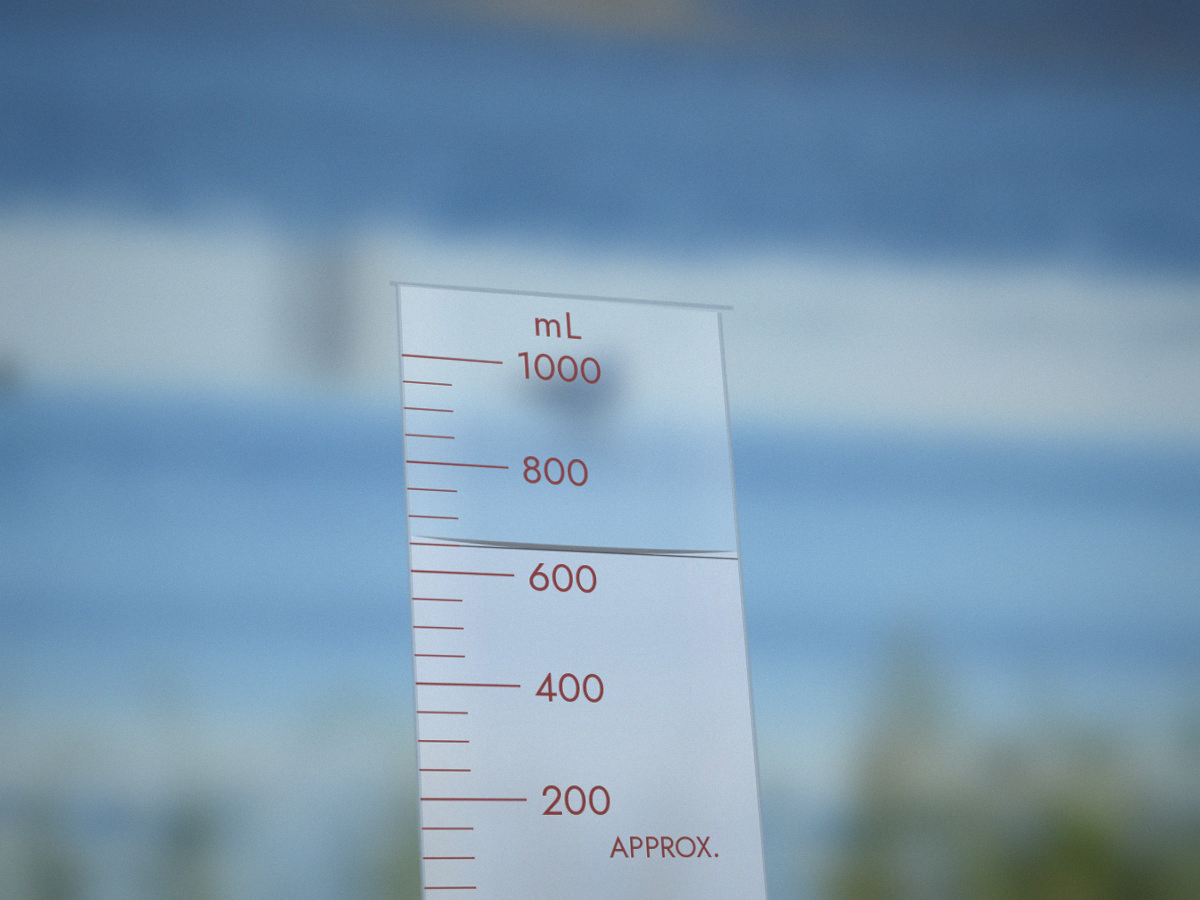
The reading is 650 mL
